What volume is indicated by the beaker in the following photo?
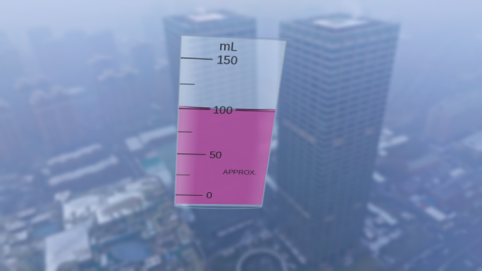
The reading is 100 mL
